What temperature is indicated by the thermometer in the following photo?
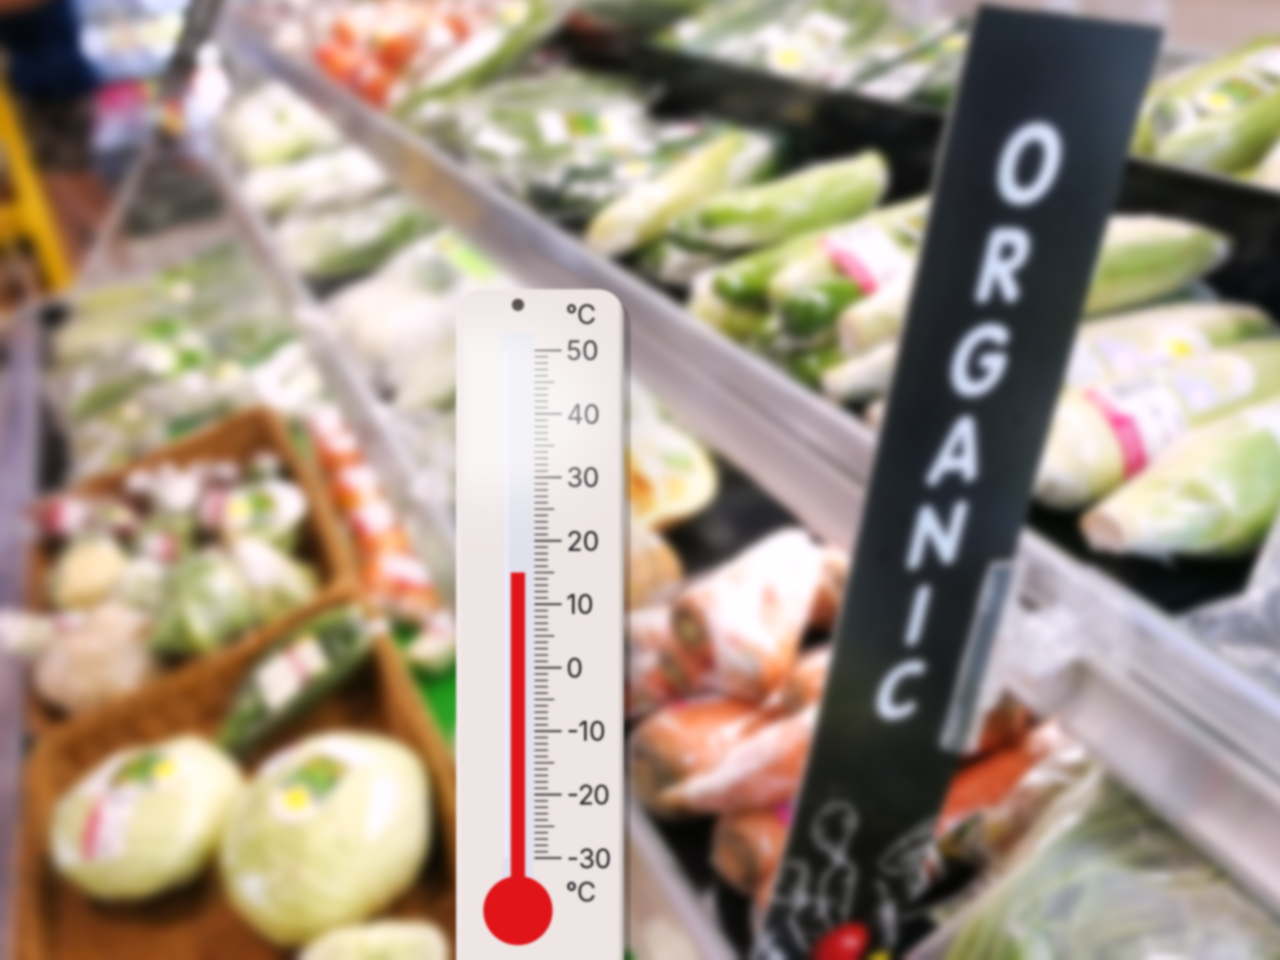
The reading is 15 °C
